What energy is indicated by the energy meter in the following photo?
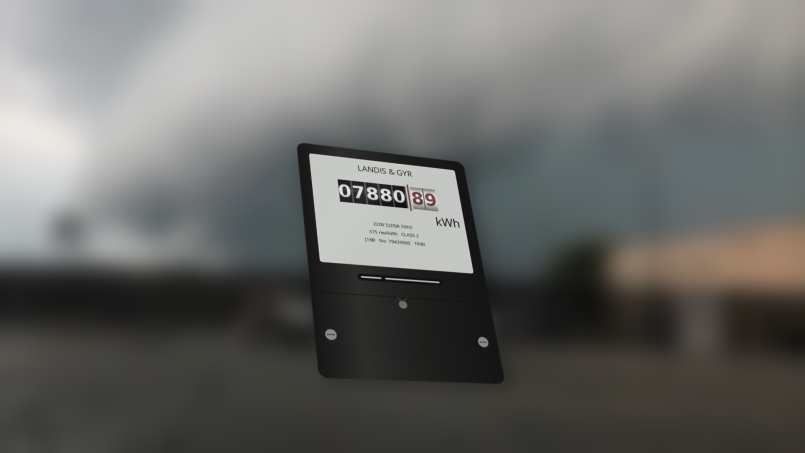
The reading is 7880.89 kWh
